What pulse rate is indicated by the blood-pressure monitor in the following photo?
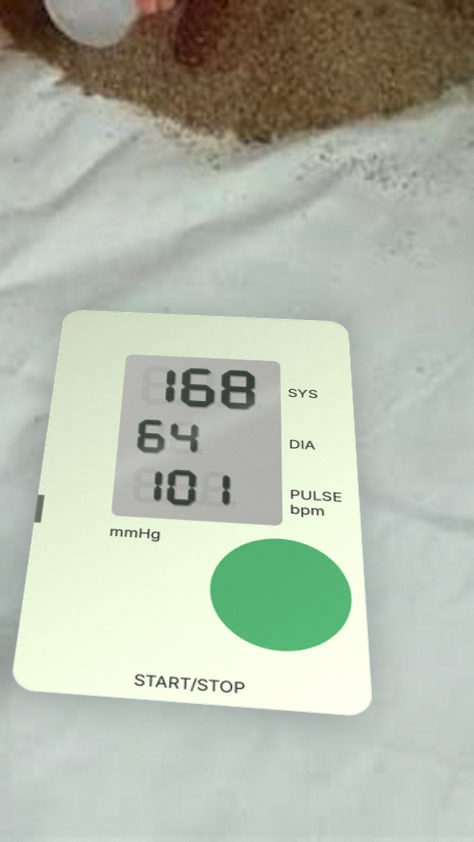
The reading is 101 bpm
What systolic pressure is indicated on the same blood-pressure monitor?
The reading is 168 mmHg
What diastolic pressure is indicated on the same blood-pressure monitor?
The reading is 64 mmHg
